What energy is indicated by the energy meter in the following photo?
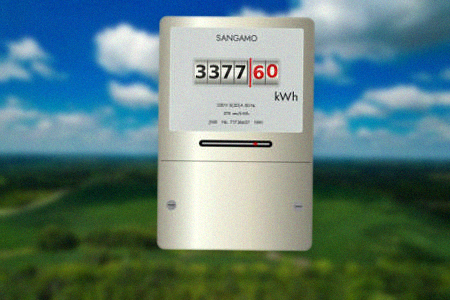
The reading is 3377.60 kWh
